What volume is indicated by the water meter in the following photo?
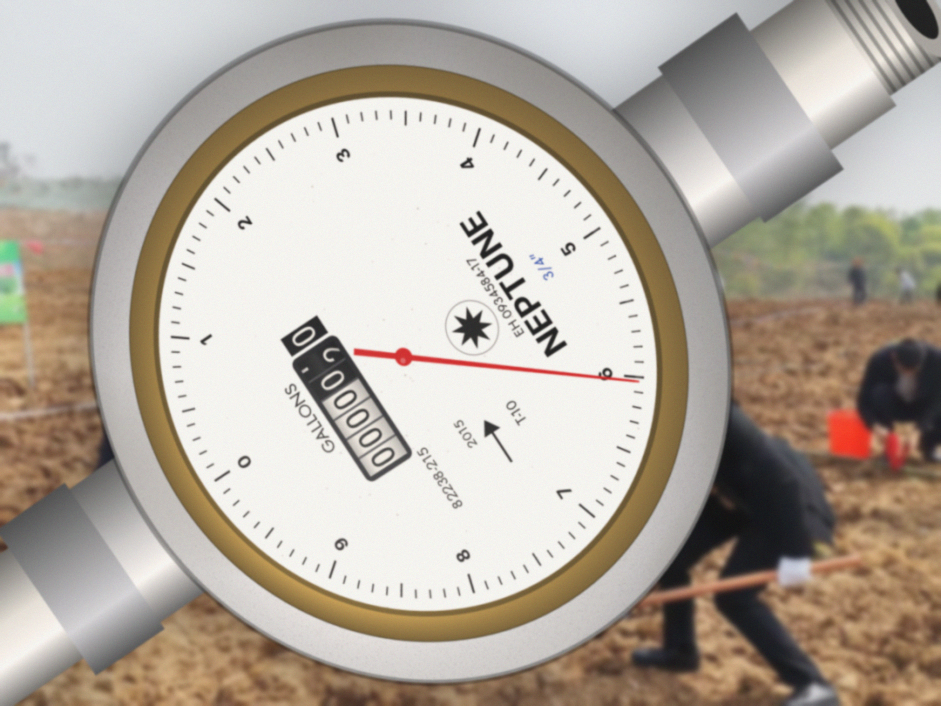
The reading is 16.0 gal
